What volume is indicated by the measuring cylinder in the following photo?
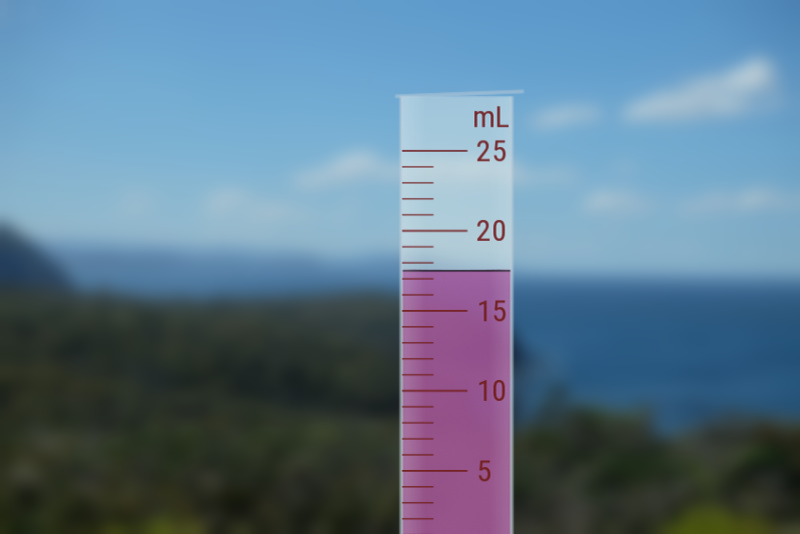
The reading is 17.5 mL
